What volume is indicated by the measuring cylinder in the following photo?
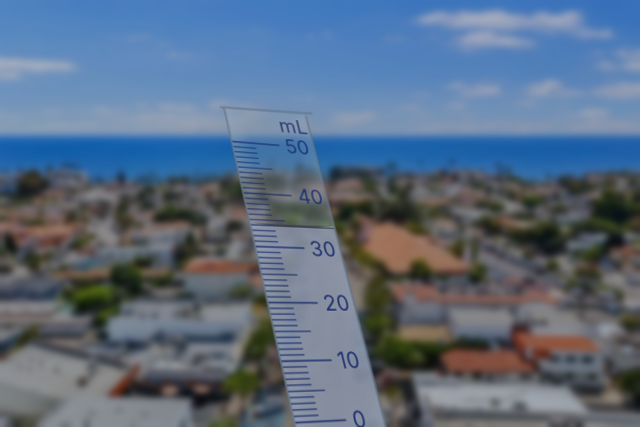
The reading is 34 mL
